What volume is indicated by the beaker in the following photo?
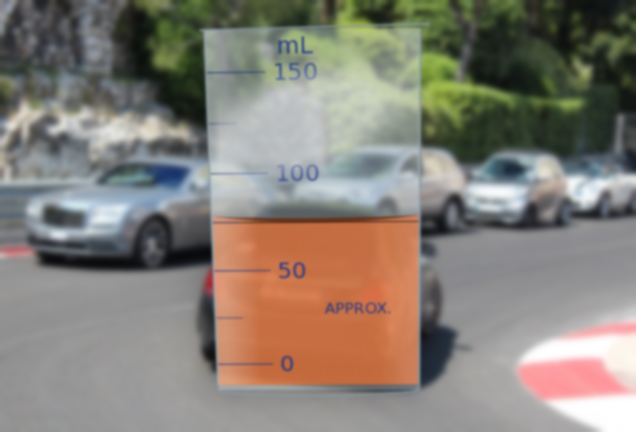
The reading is 75 mL
